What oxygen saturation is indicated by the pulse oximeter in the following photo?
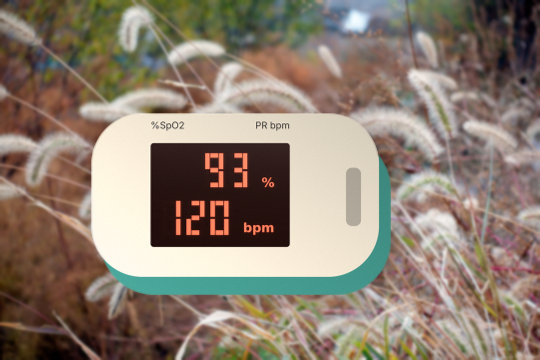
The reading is 93 %
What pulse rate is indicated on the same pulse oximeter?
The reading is 120 bpm
